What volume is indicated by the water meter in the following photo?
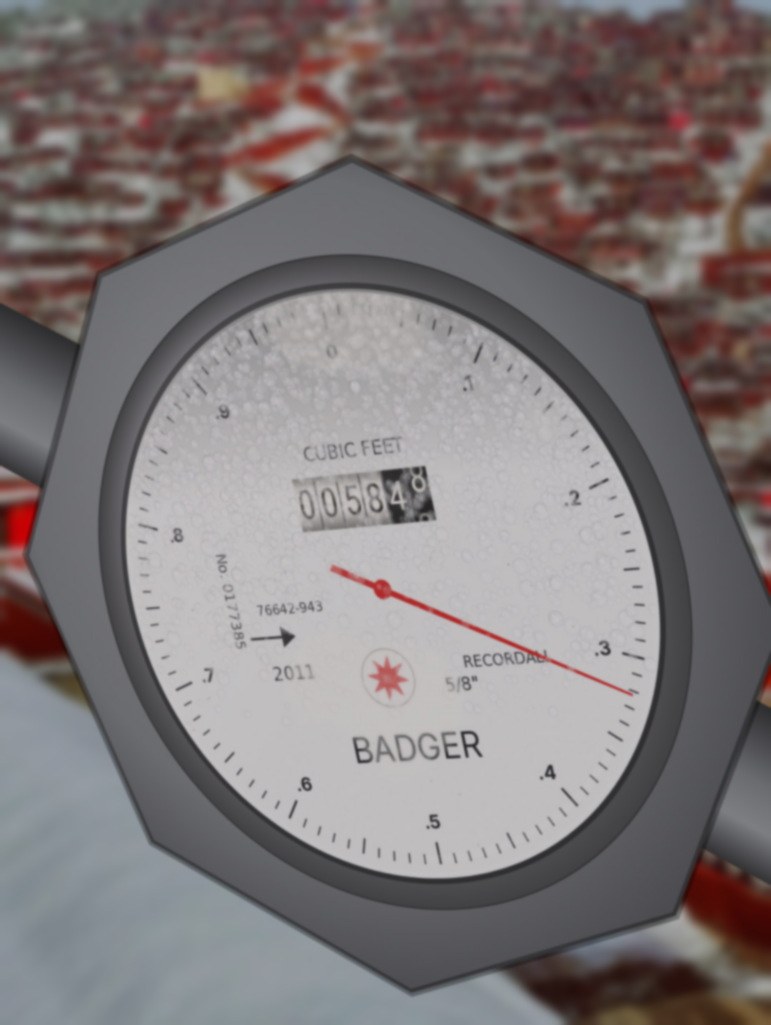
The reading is 5848.32 ft³
